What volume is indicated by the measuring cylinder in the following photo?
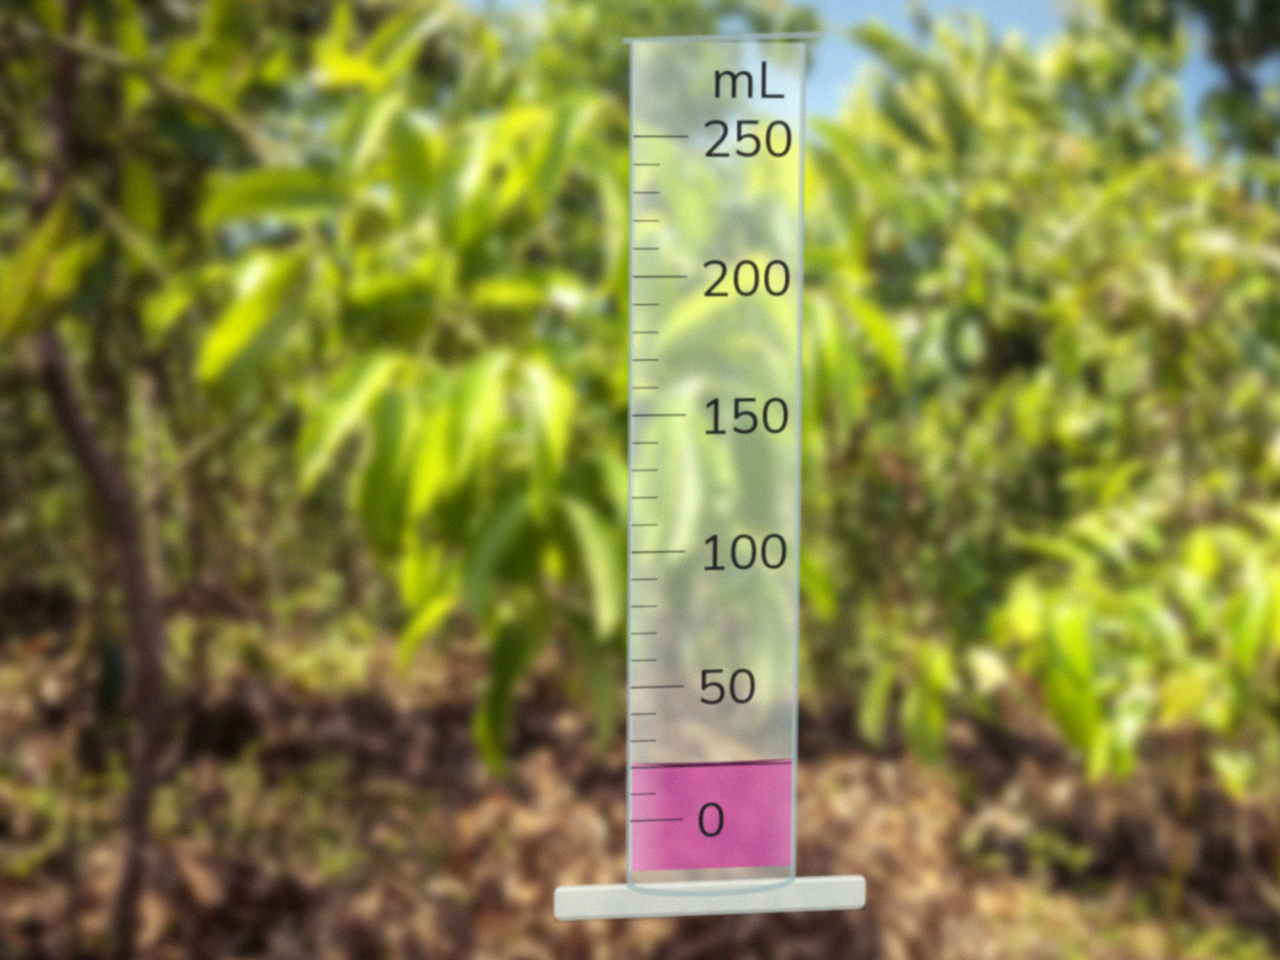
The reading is 20 mL
